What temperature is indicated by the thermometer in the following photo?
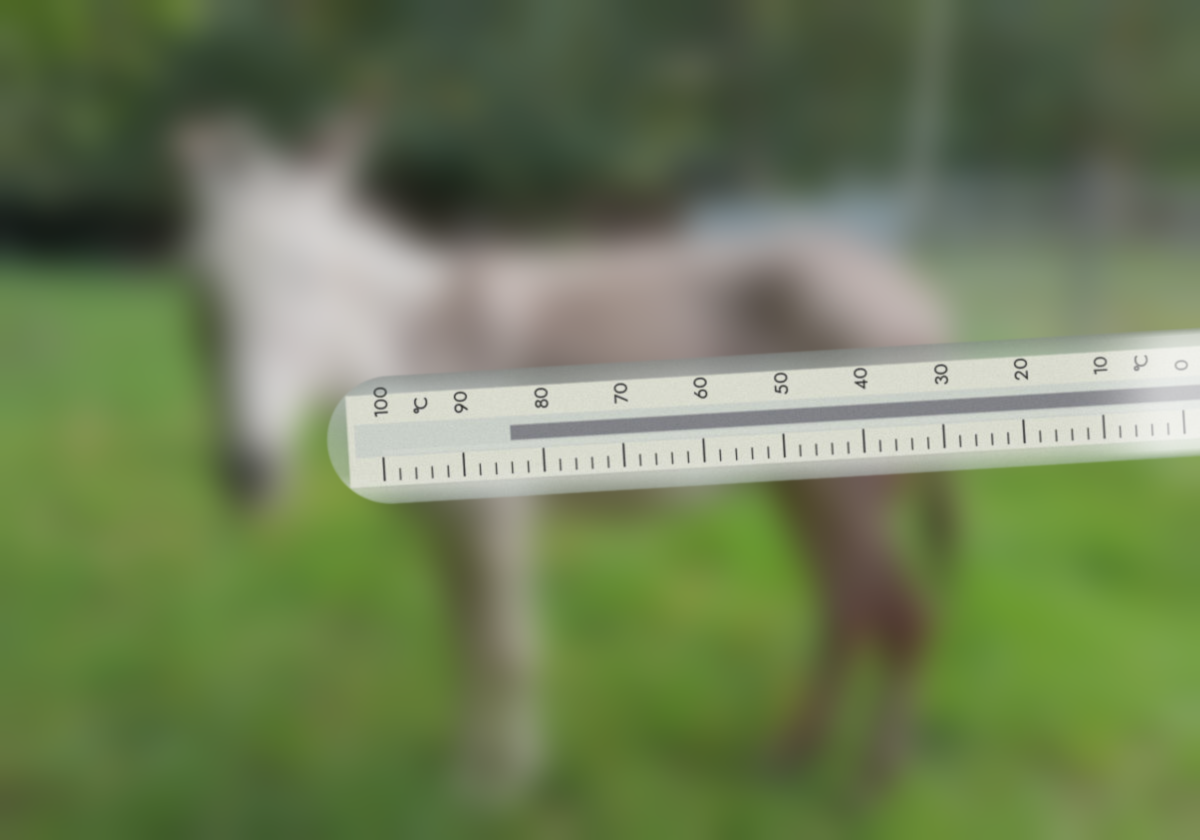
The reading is 84 °C
